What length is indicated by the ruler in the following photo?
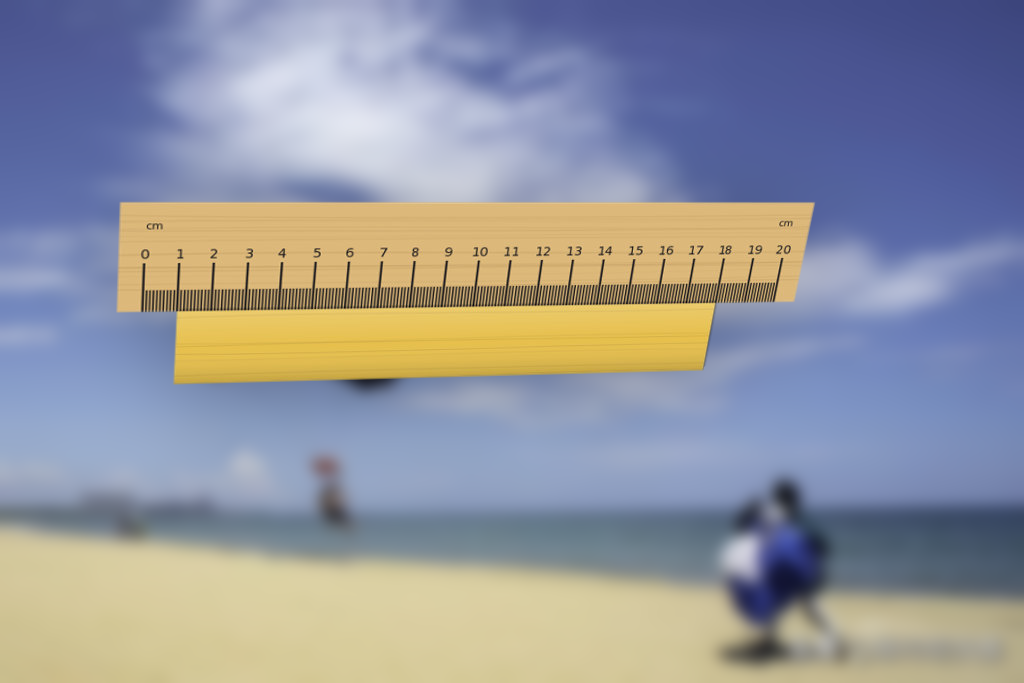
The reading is 17 cm
